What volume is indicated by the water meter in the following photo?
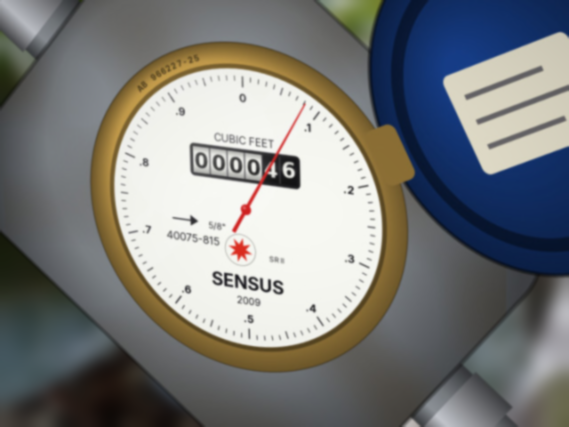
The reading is 46.08 ft³
